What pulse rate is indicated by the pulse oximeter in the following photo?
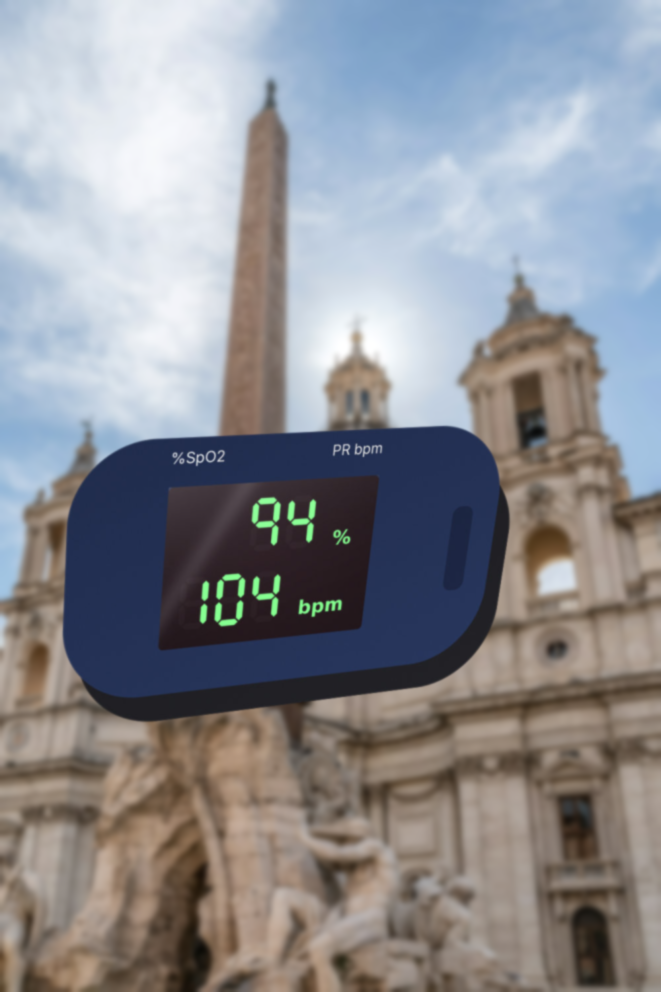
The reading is 104 bpm
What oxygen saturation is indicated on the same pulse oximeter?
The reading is 94 %
